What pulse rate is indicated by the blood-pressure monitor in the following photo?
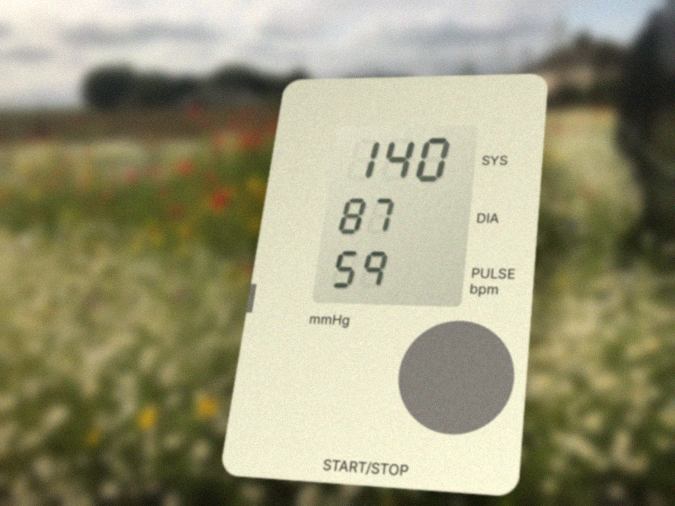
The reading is 59 bpm
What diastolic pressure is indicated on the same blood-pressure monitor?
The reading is 87 mmHg
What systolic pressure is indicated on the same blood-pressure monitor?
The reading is 140 mmHg
